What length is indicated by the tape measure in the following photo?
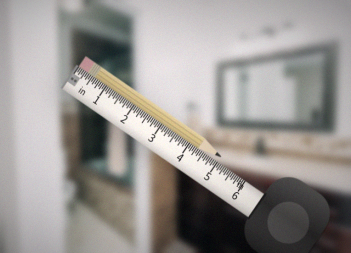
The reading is 5 in
